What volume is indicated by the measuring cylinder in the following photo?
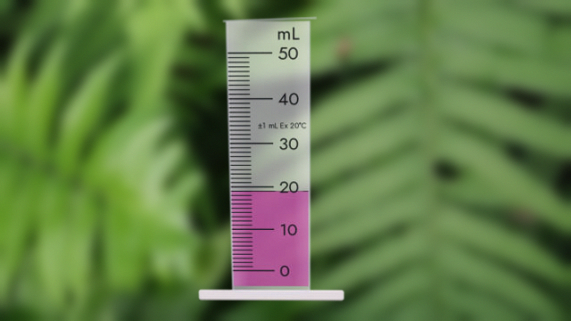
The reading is 19 mL
